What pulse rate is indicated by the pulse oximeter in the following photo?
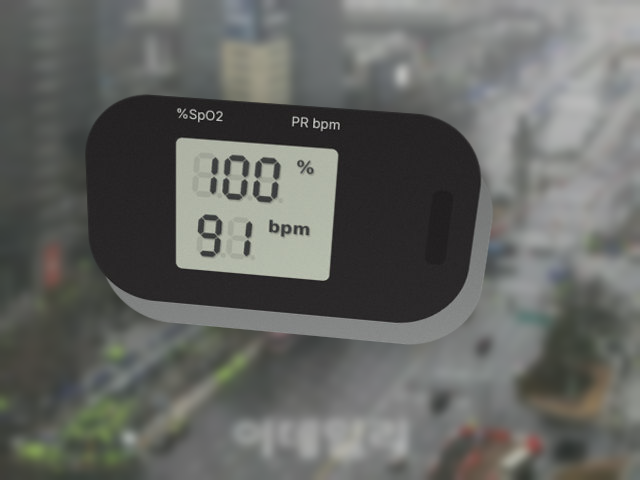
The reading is 91 bpm
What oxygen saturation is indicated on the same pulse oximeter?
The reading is 100 %
